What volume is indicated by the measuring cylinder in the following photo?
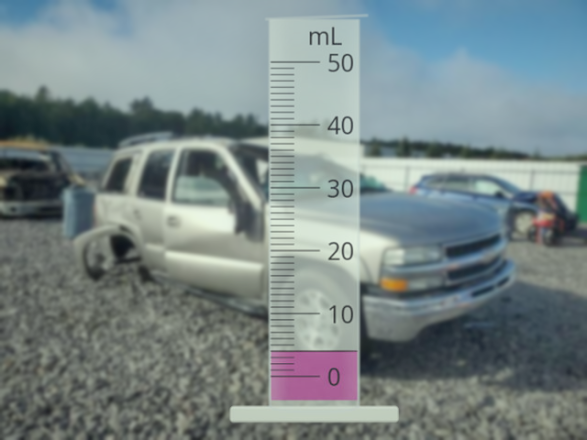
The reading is 4 mL
